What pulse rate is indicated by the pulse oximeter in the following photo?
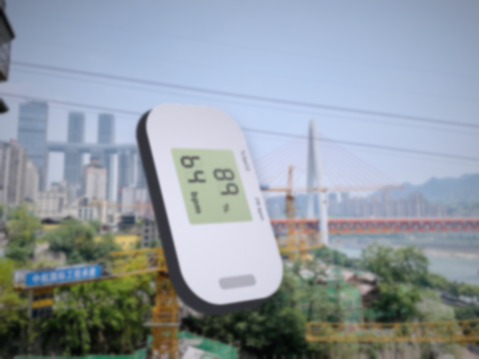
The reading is 64 bpm
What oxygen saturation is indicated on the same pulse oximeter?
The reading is 89 %
